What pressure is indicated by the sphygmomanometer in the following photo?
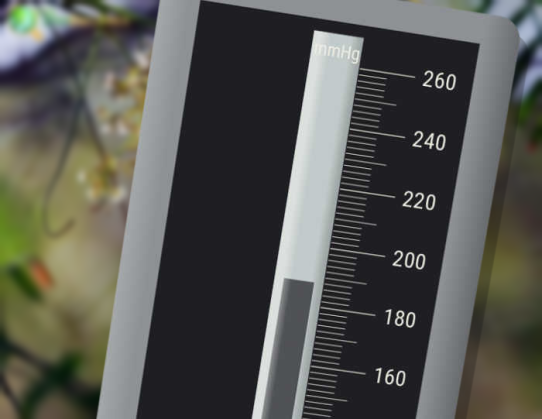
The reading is 188 mmHg
